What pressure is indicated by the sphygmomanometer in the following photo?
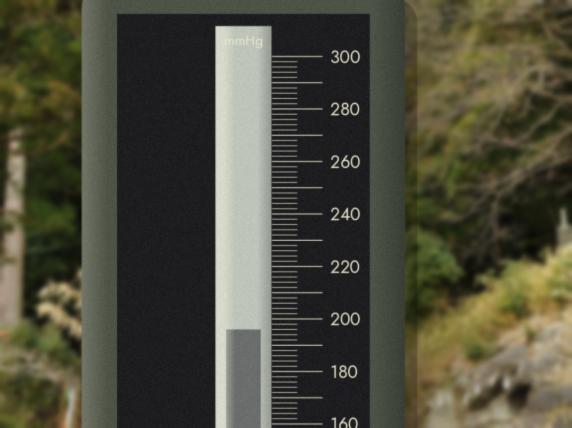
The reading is 196 mmHg
